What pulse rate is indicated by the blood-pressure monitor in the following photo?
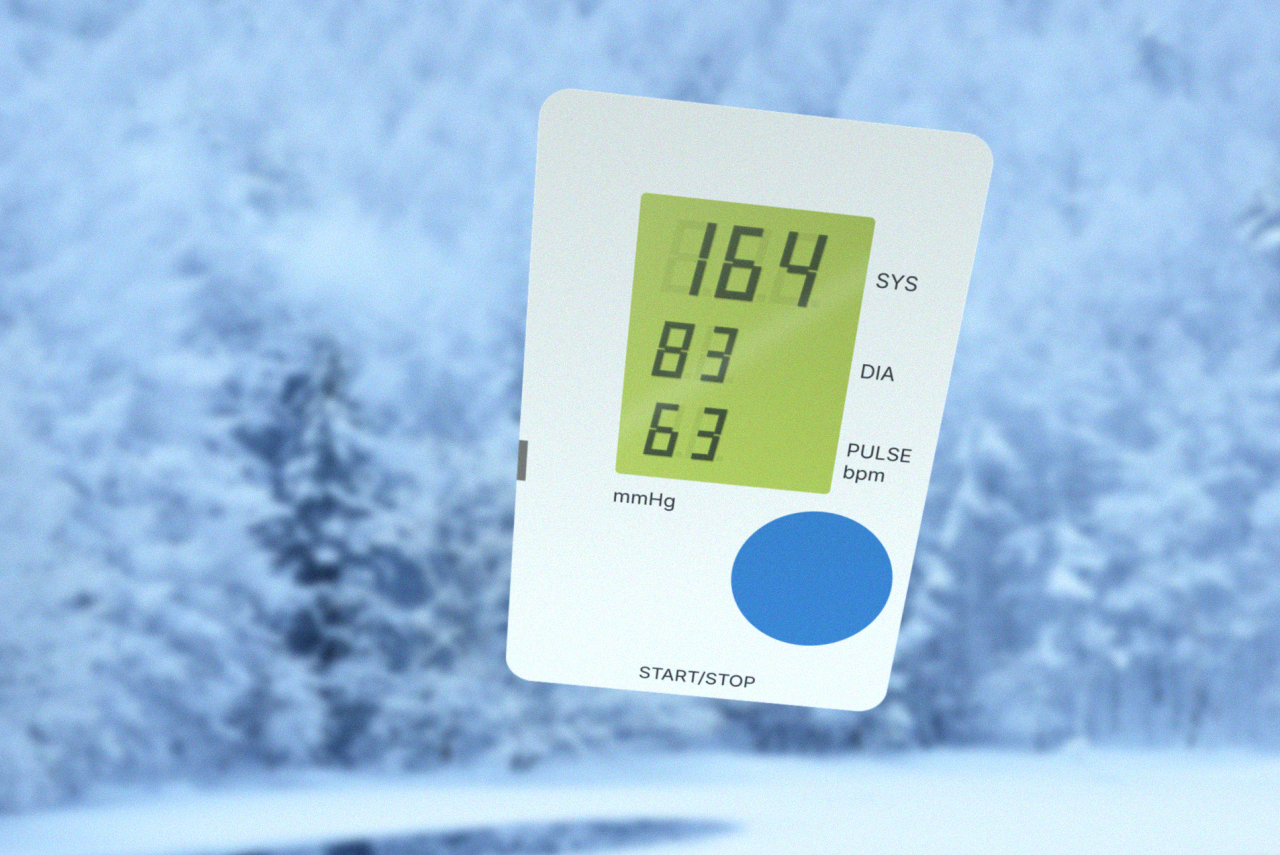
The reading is 63 bpm
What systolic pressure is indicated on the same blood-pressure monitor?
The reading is 164 mmHg
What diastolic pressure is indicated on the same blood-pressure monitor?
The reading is 83 mmHg
